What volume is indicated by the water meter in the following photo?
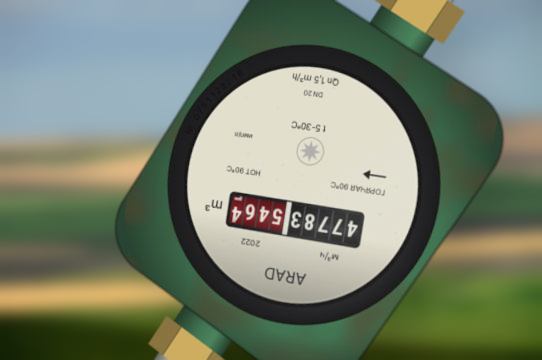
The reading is 47783.5464 m³
